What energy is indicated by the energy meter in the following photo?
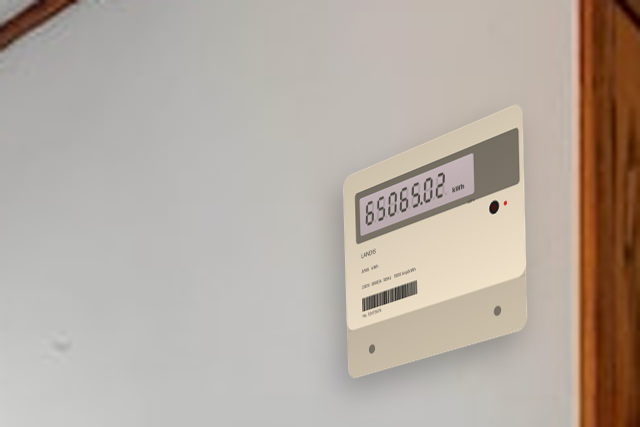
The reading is 65065.02 kWh
